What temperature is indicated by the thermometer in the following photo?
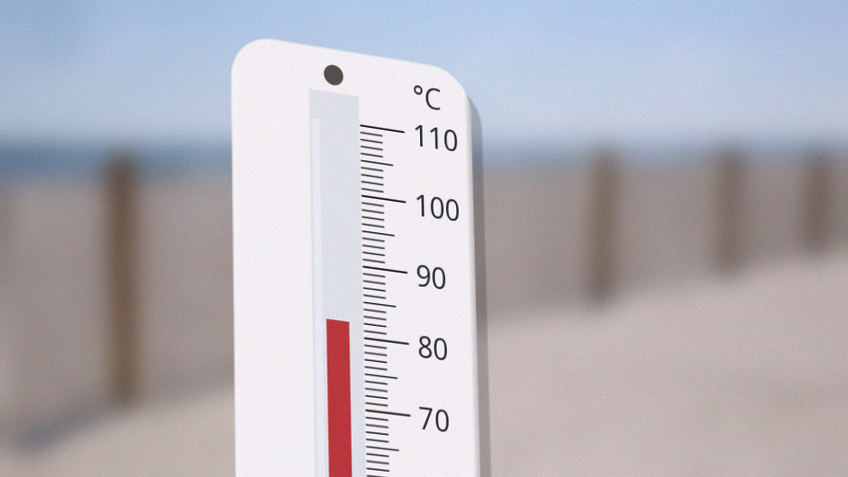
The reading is 82 °C
